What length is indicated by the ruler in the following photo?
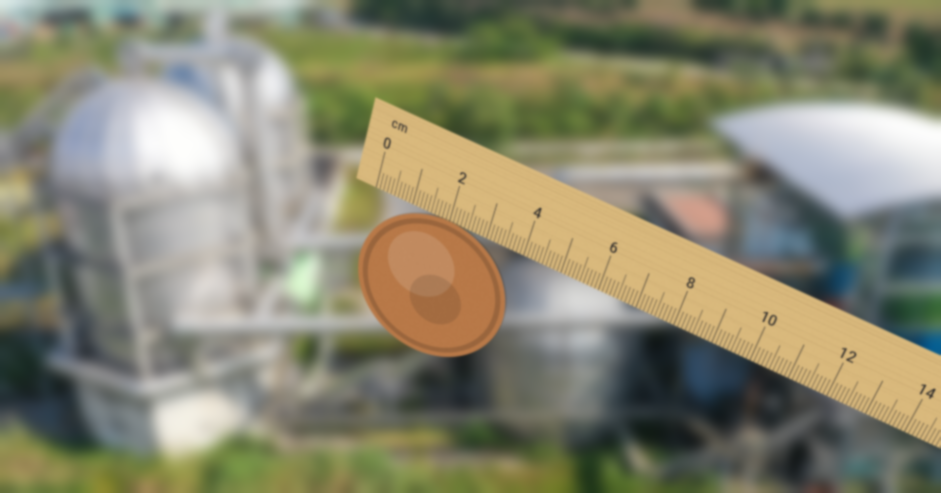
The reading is 4 cm
